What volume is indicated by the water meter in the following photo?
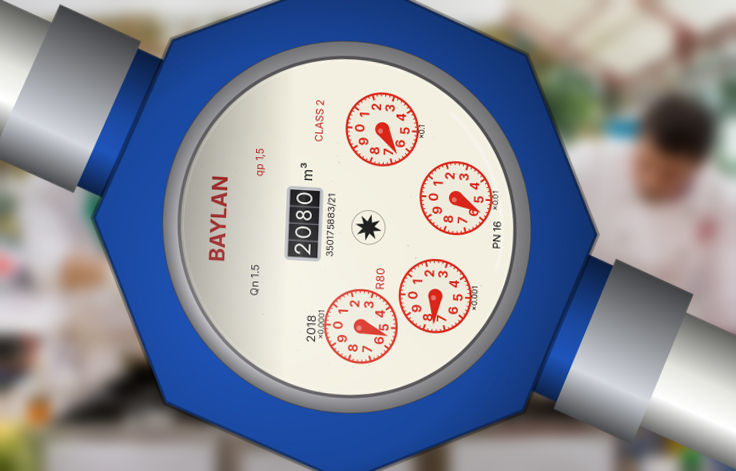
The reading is 2080.6575 m³
